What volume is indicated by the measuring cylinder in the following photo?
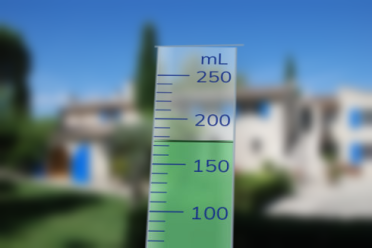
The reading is 175 mL
